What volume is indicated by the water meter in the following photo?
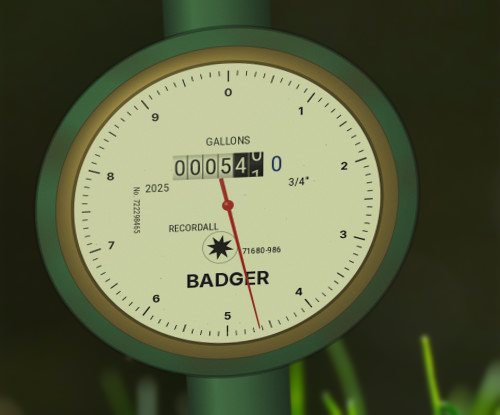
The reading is 5404.6 gal
